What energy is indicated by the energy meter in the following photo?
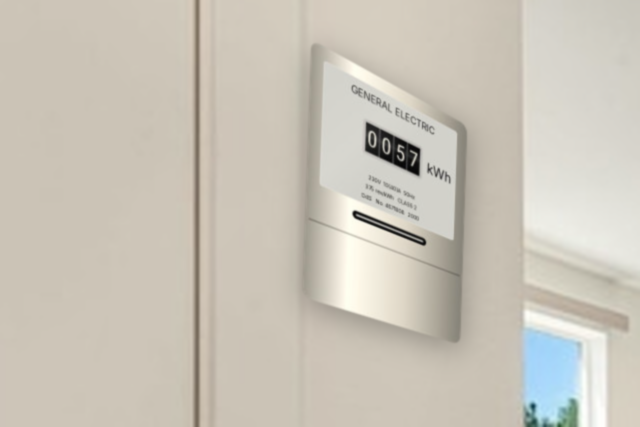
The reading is 57 kWh
